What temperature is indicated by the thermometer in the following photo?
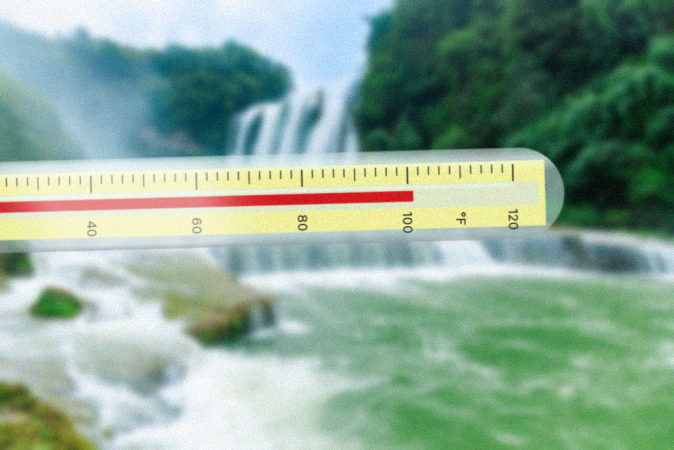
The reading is 101 °F
